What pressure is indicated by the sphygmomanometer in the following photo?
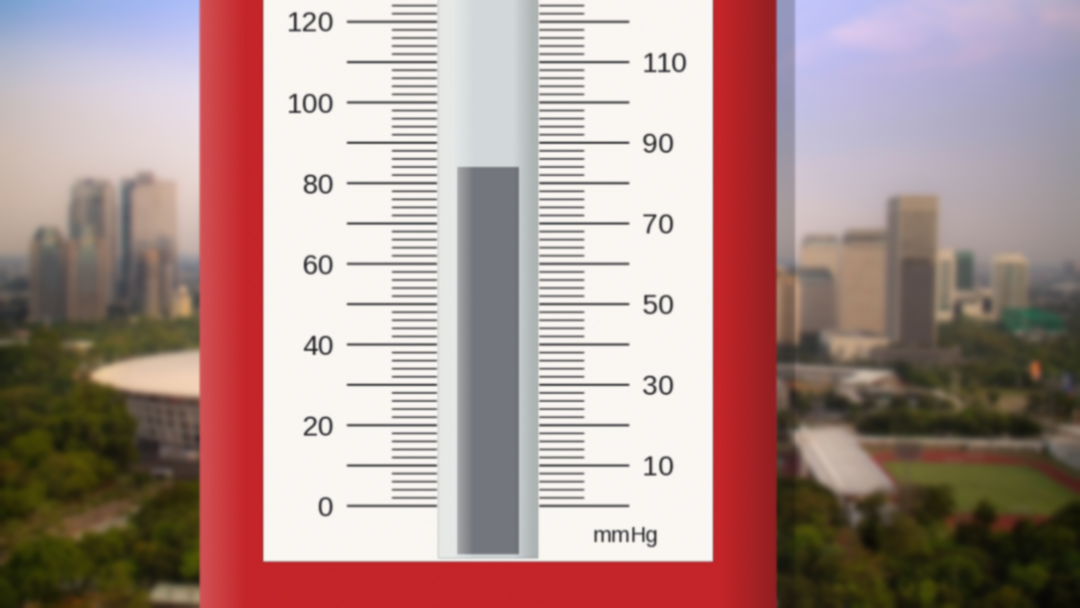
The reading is 84 mmHg
